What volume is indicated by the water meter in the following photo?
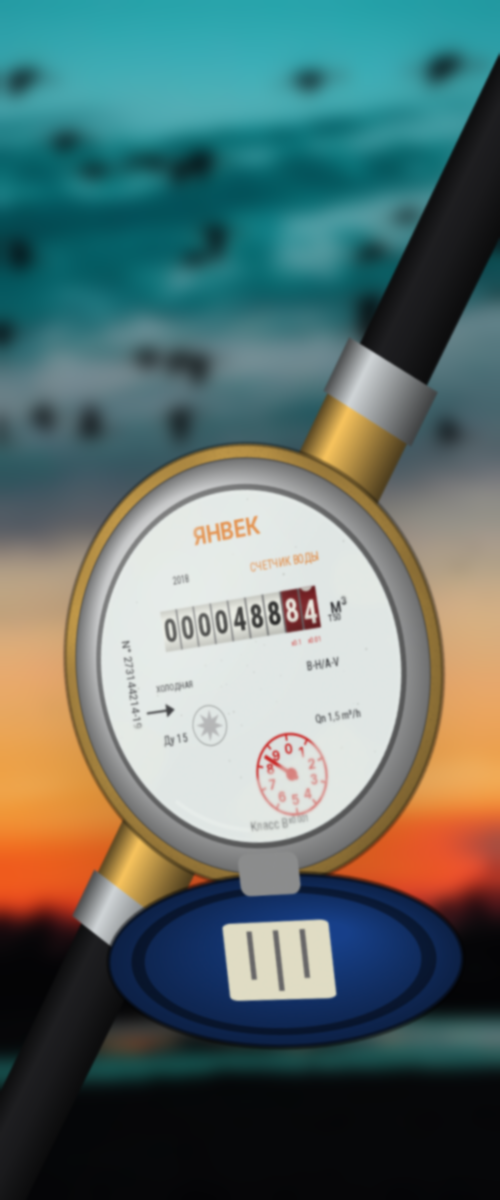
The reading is 488.838 m³
